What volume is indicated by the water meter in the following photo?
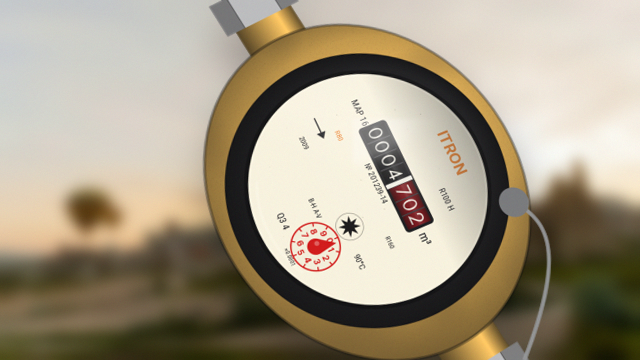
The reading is 4.7020 m³
